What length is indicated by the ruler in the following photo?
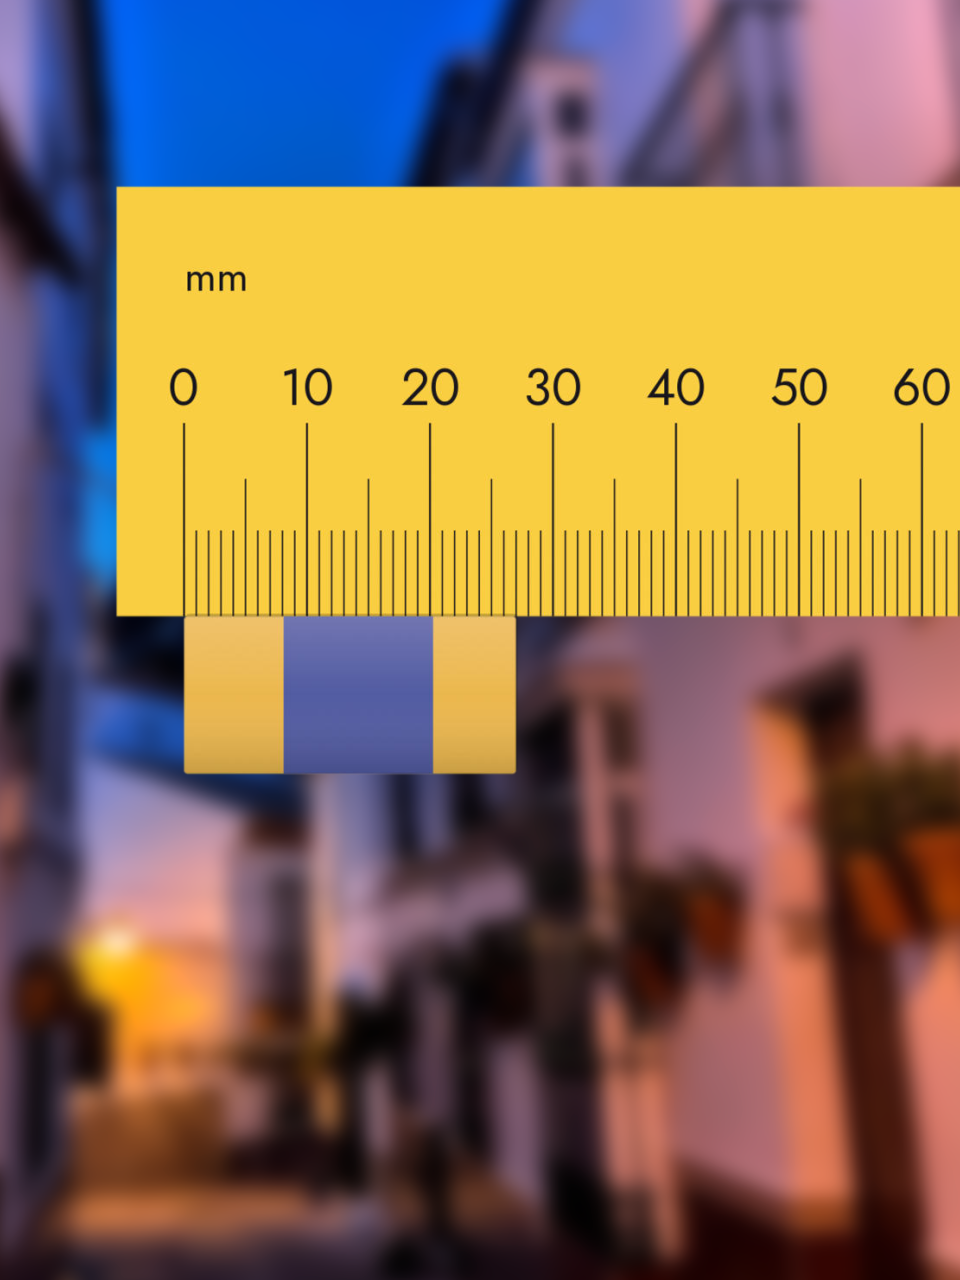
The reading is 27 mm
